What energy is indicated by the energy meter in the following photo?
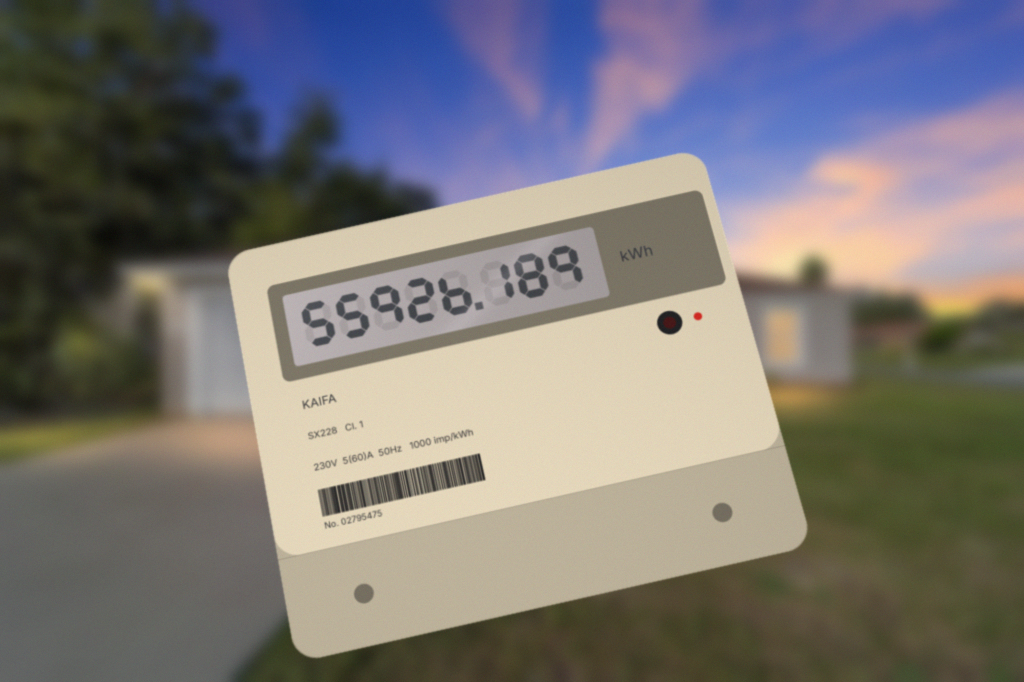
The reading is 55926.189 kWh
